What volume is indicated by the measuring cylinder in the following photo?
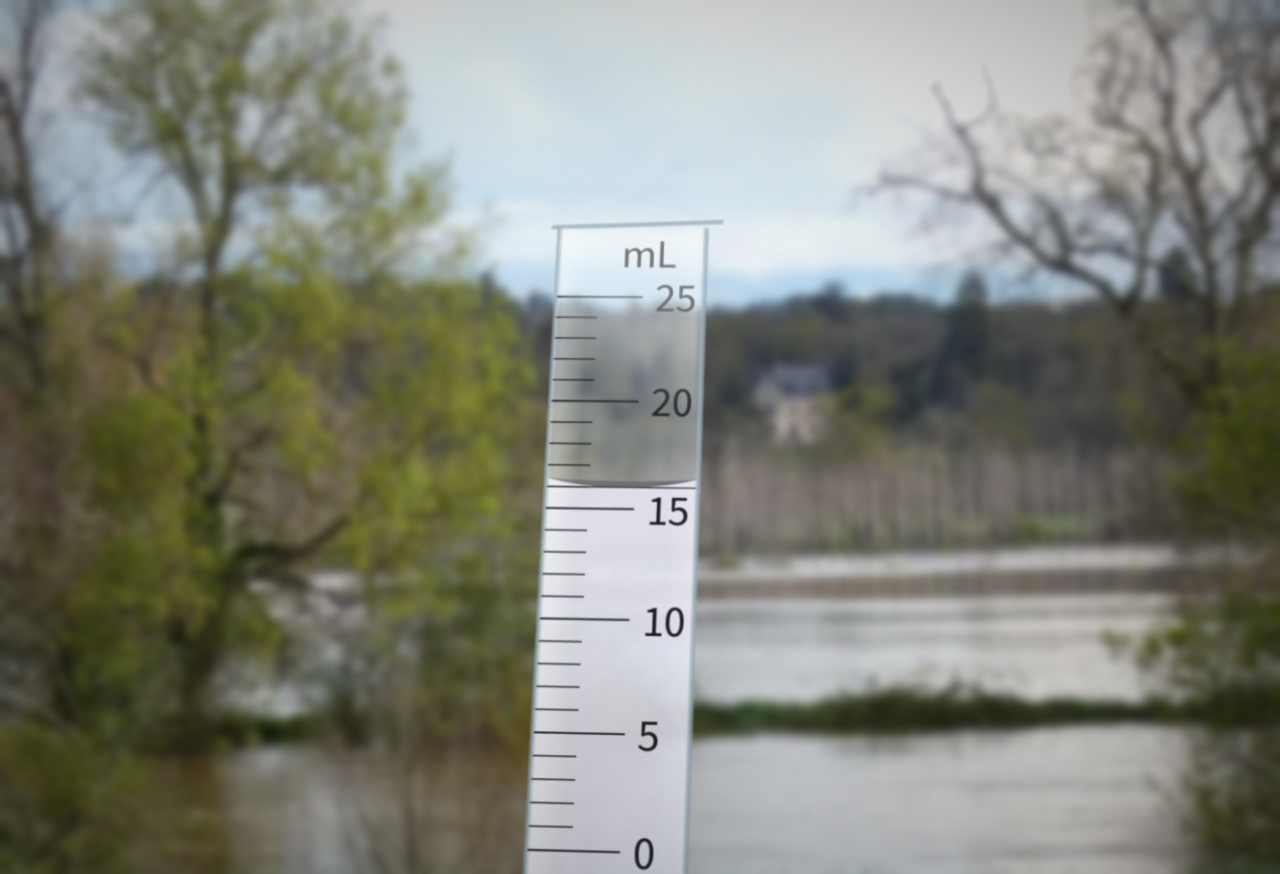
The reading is 16 mL
